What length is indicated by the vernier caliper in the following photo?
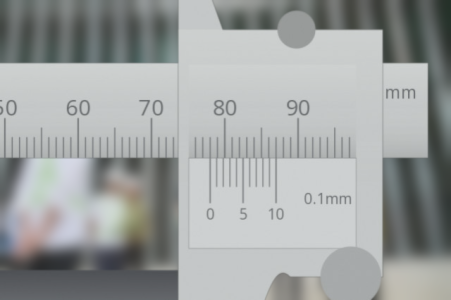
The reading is 78.0 mm
